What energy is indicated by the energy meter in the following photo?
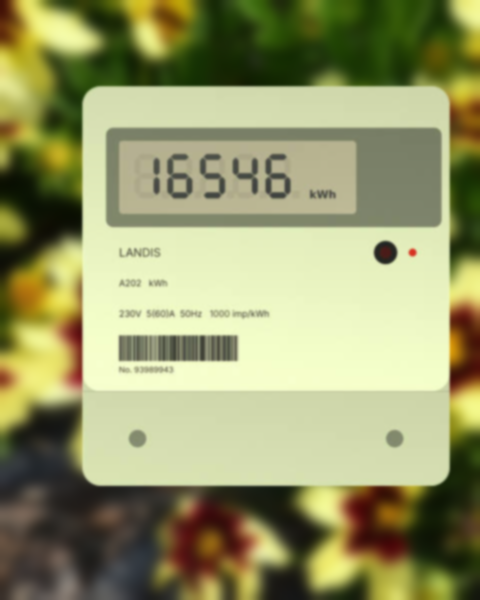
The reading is 16546 kWh
